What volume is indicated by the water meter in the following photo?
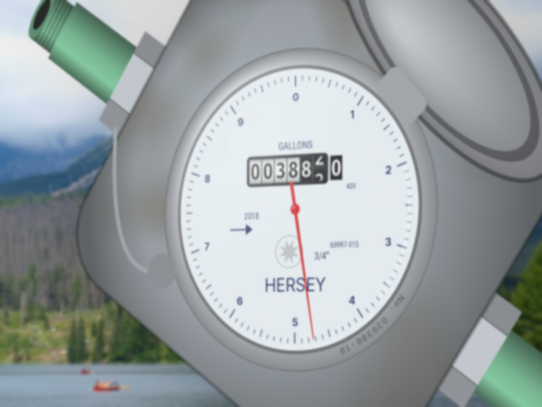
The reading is 38824.7 gal
